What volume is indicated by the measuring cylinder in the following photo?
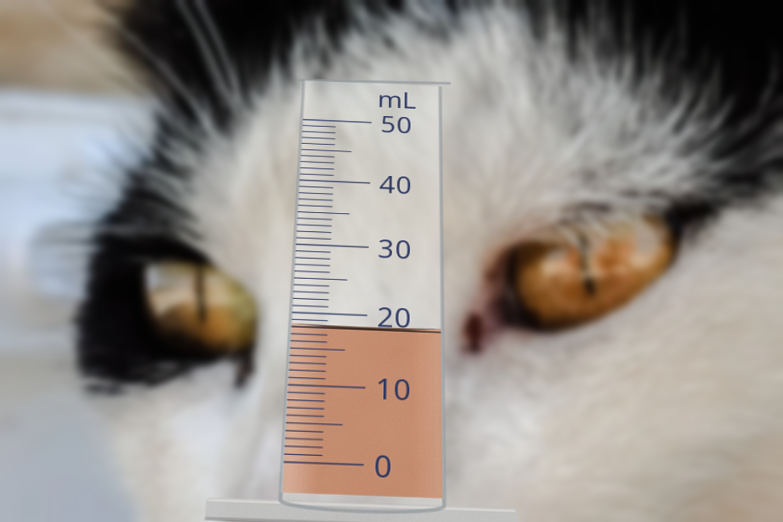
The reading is 18 mL
